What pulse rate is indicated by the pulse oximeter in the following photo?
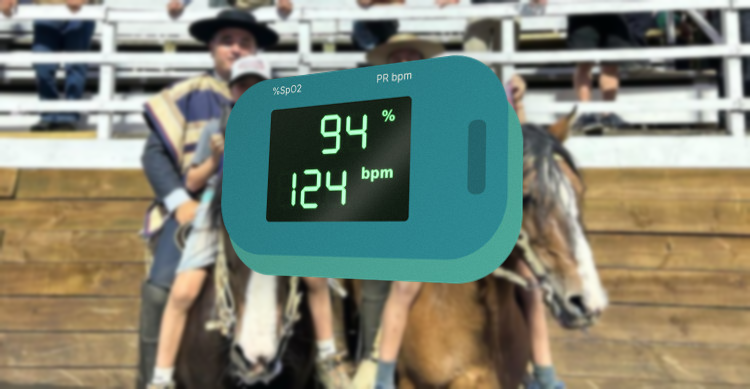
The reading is 124 bpm
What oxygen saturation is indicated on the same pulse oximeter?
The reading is 94 %
